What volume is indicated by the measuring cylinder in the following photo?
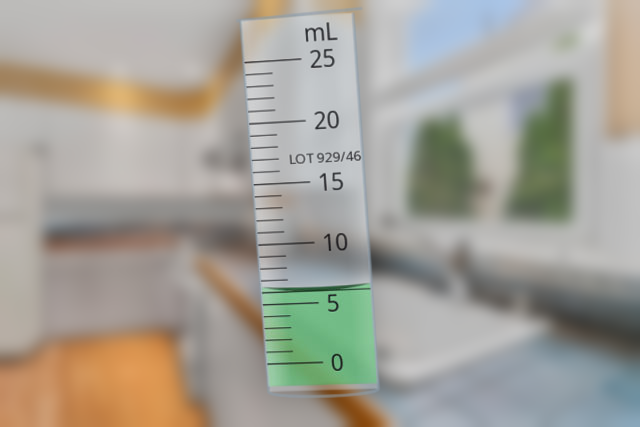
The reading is 6 mL
